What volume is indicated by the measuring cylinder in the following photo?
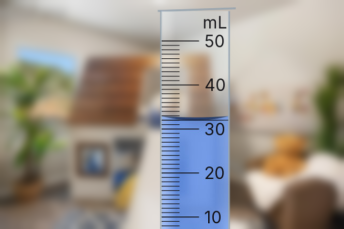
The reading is 32 mL
